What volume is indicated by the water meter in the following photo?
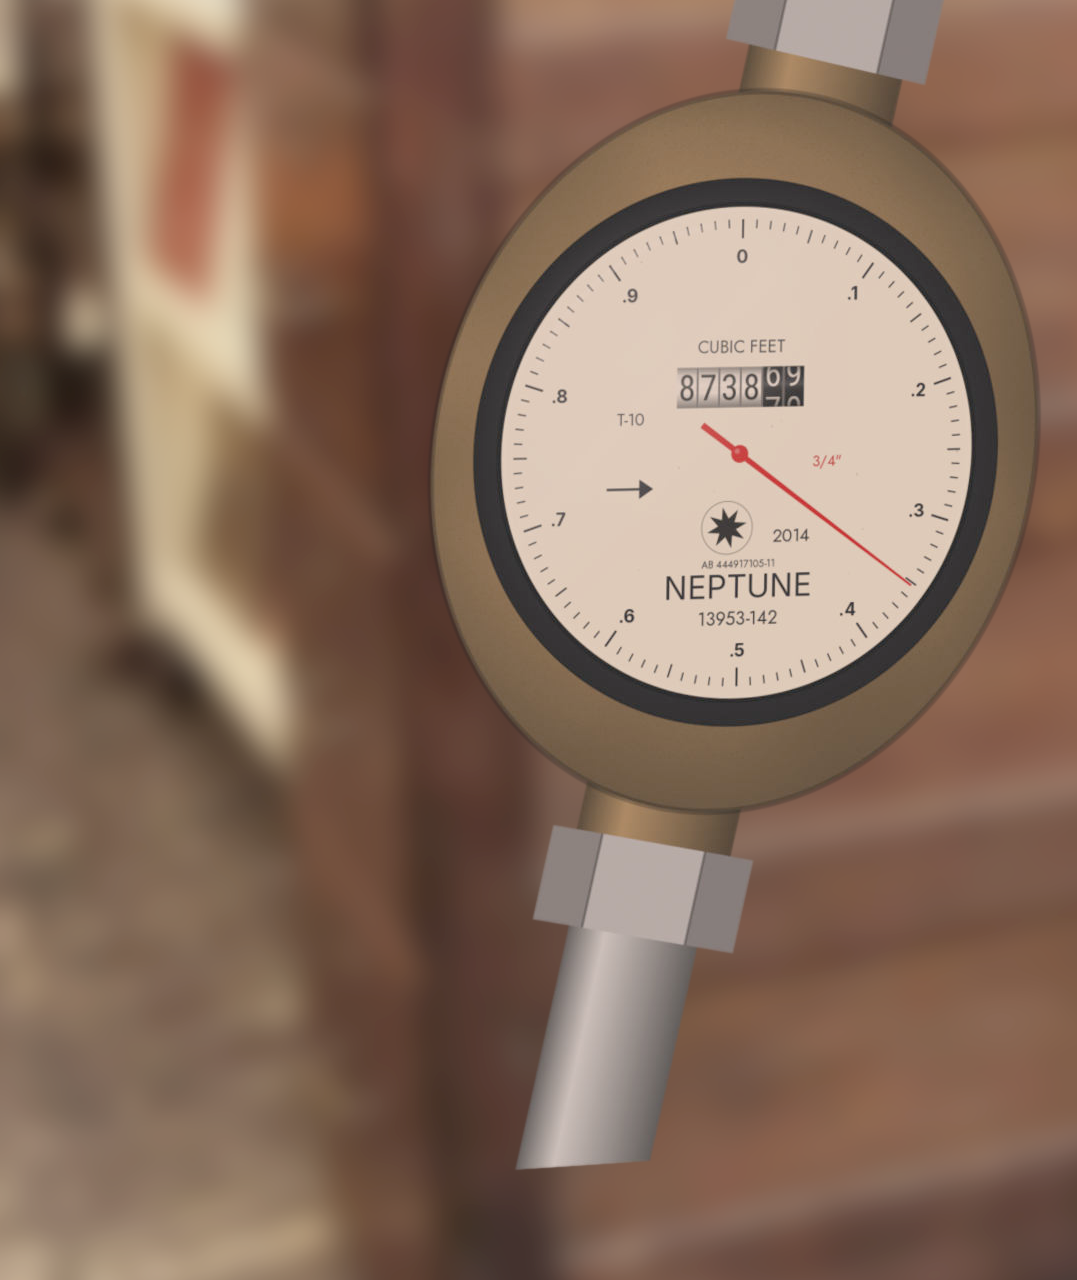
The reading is 873869.35 ft³
